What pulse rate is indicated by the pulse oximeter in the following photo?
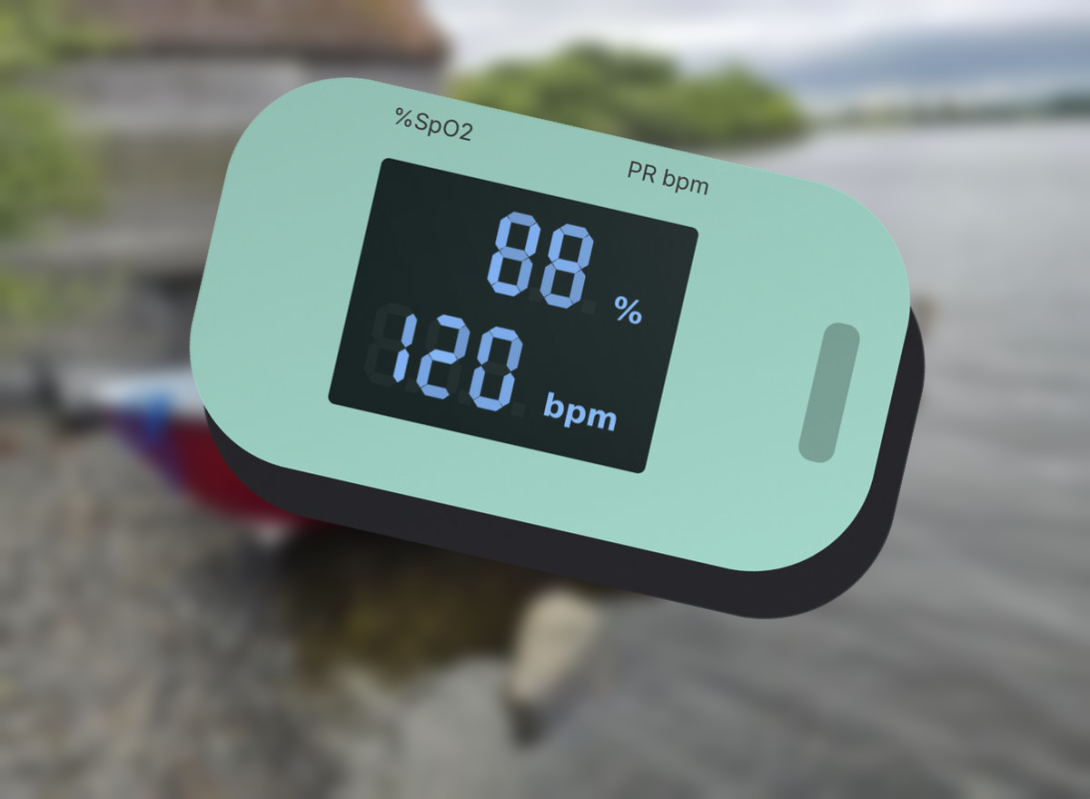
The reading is 120 bpm
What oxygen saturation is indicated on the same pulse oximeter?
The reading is 88 %
